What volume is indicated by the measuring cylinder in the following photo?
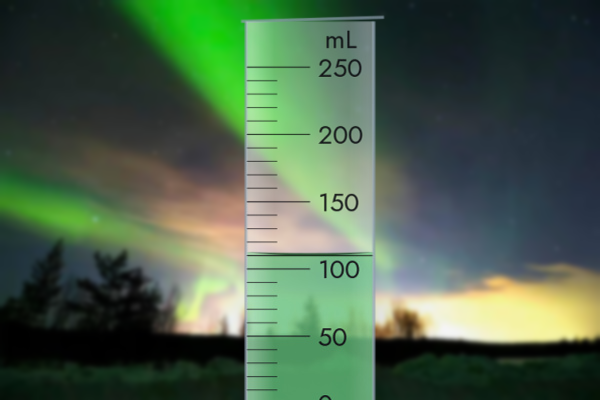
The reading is 110 mL
